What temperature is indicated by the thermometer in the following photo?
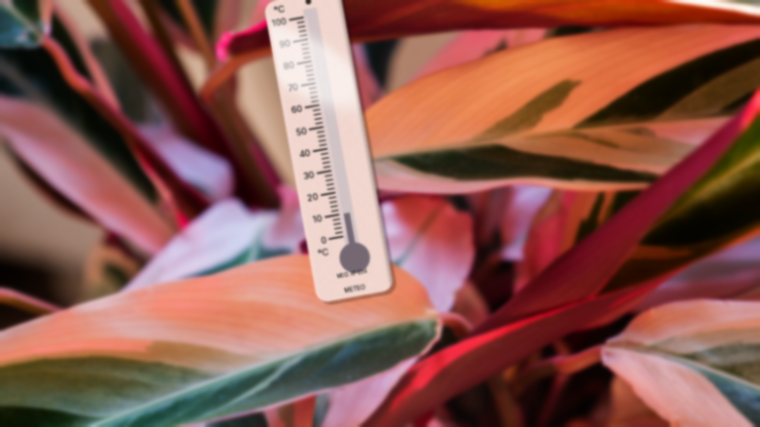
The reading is 10 °C
